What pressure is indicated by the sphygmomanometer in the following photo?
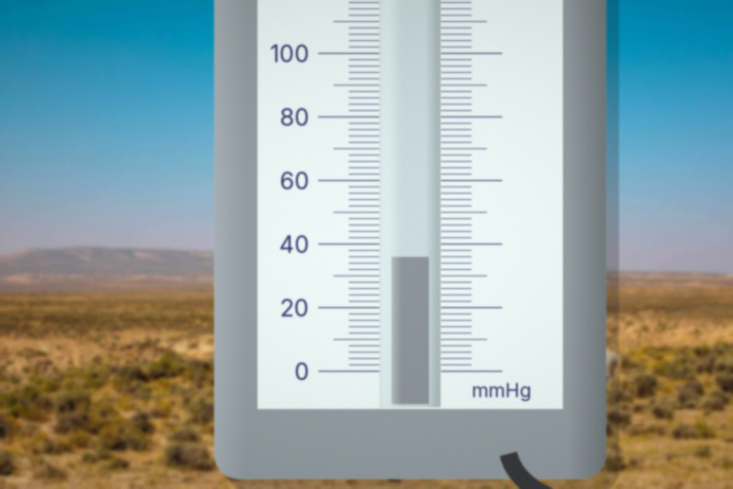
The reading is 36 mmHg
